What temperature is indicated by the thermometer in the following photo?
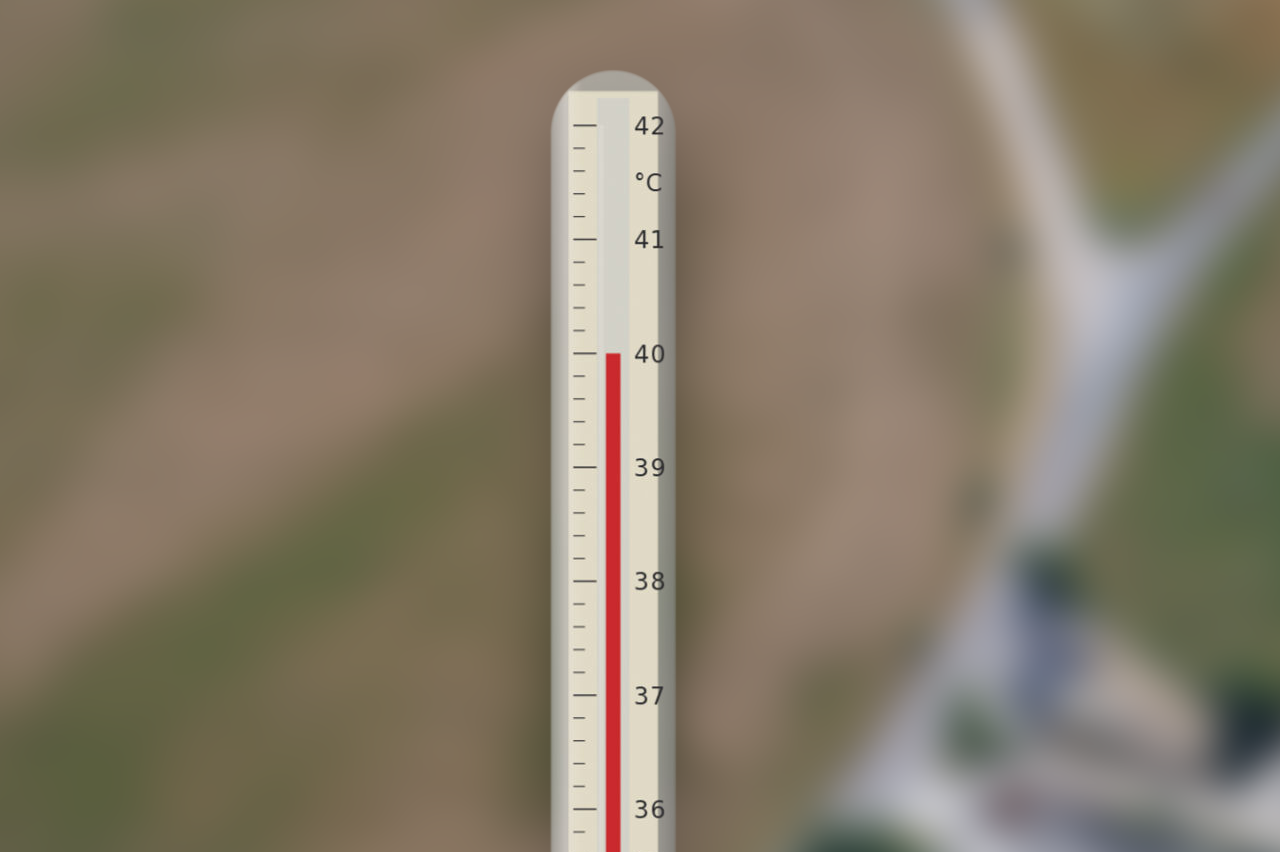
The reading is 40 °C
